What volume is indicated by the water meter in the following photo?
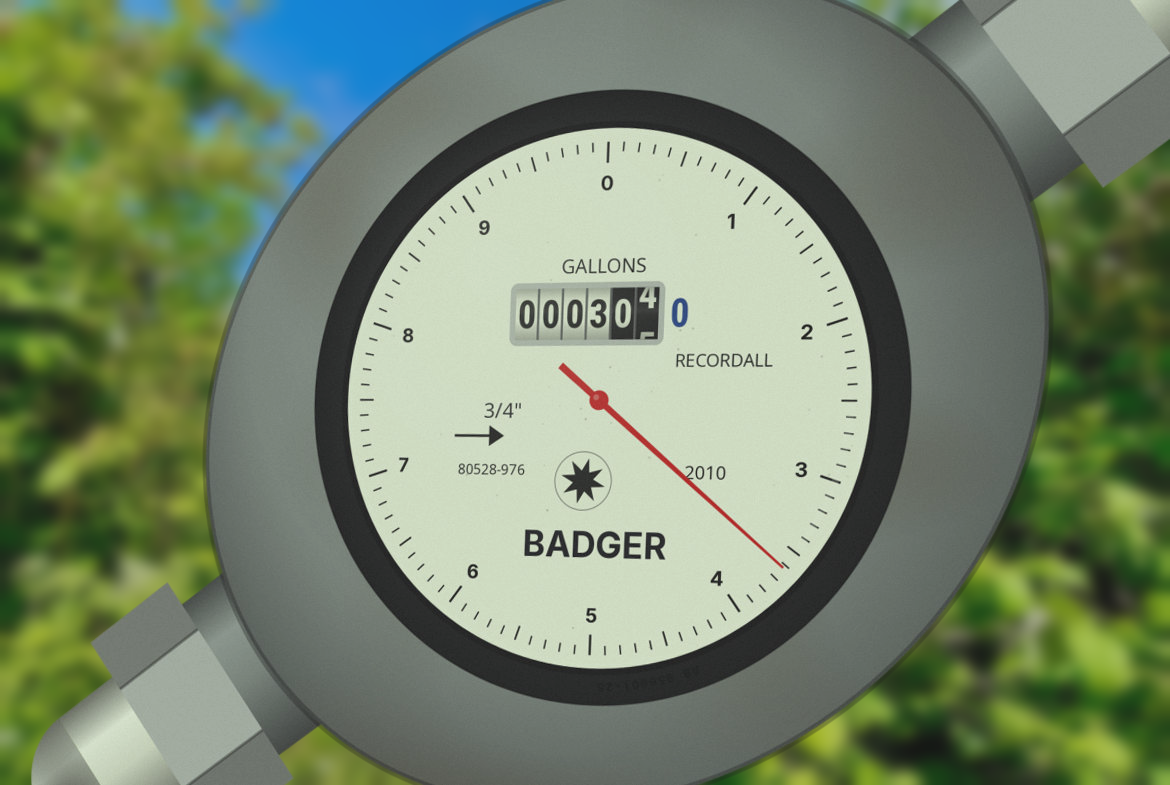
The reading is 3043.6 gal
